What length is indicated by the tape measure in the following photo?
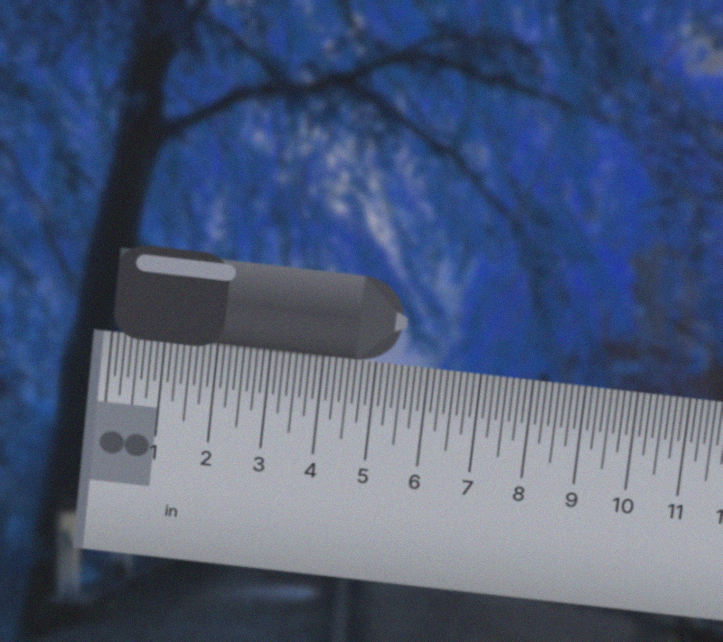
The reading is 5.5 in
